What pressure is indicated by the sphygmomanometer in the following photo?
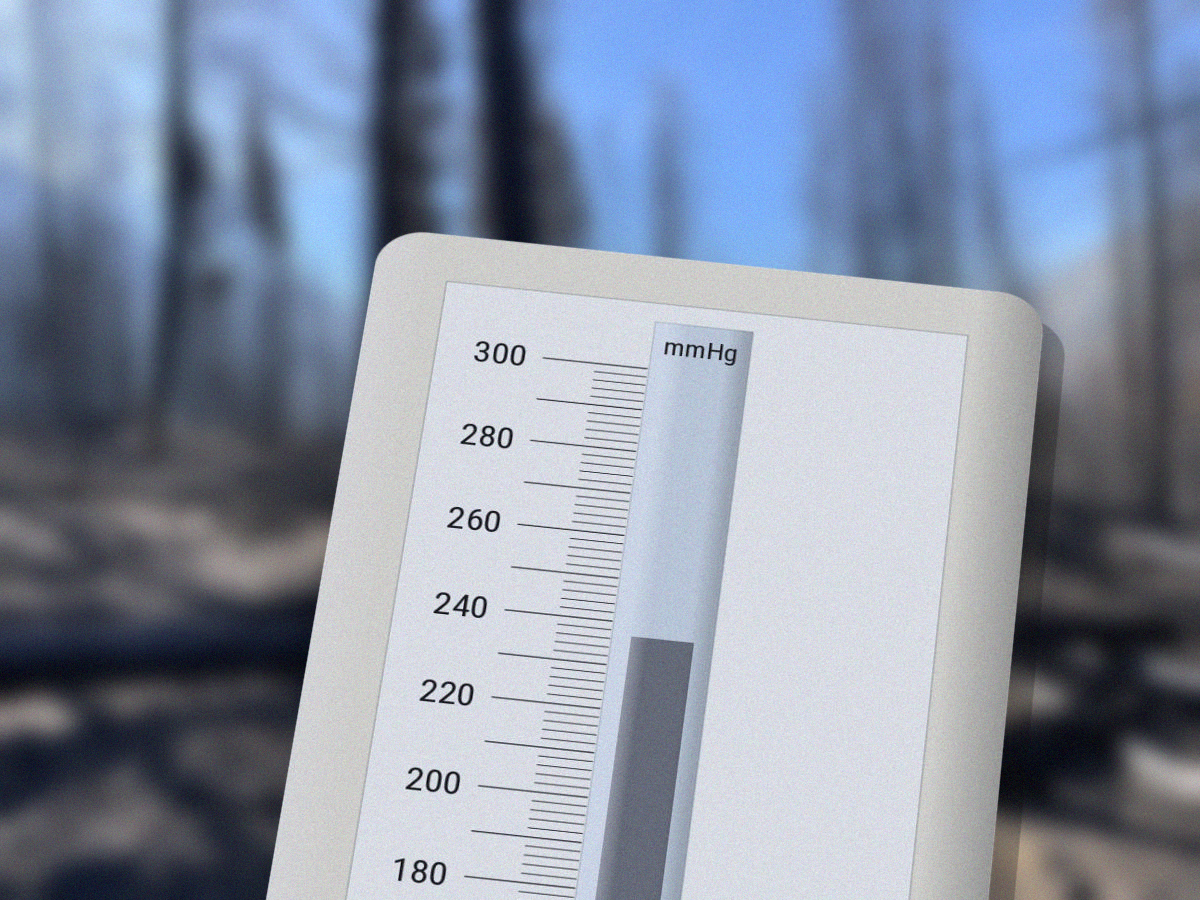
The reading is 237 mmHg
